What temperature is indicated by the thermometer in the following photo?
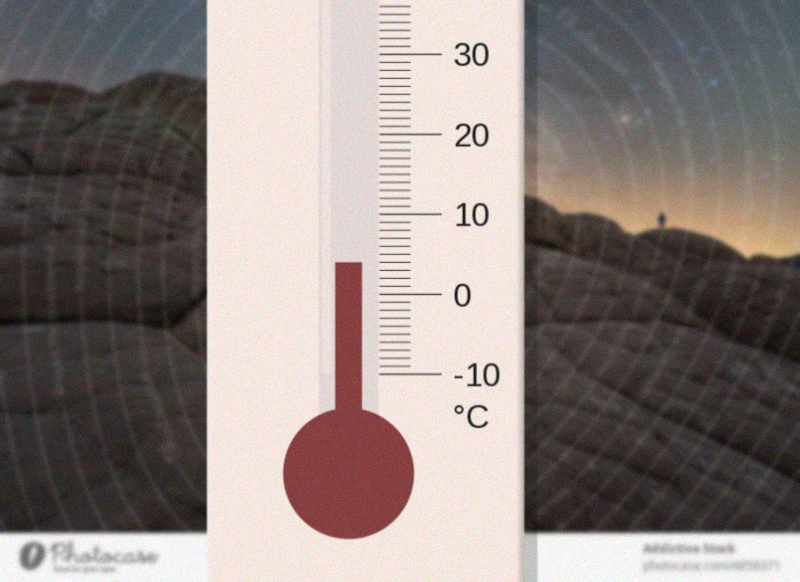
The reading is 4 °C
